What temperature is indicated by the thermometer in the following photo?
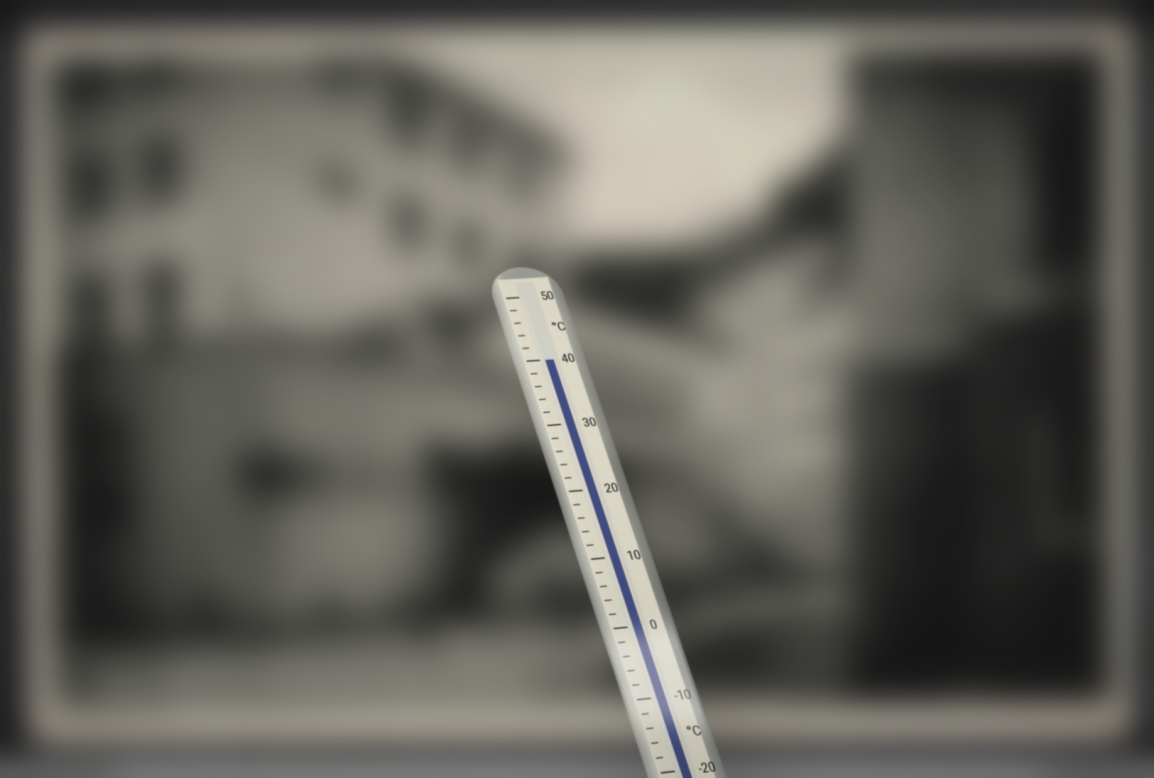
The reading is 40 °C
